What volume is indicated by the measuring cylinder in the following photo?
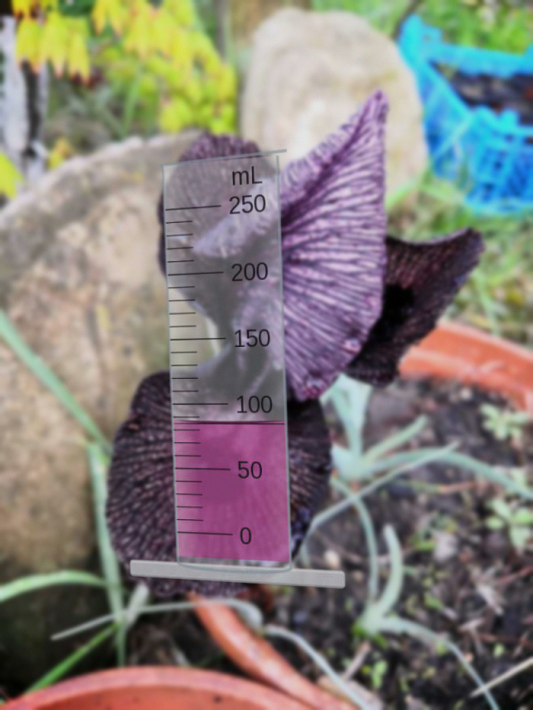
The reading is 85 mL
